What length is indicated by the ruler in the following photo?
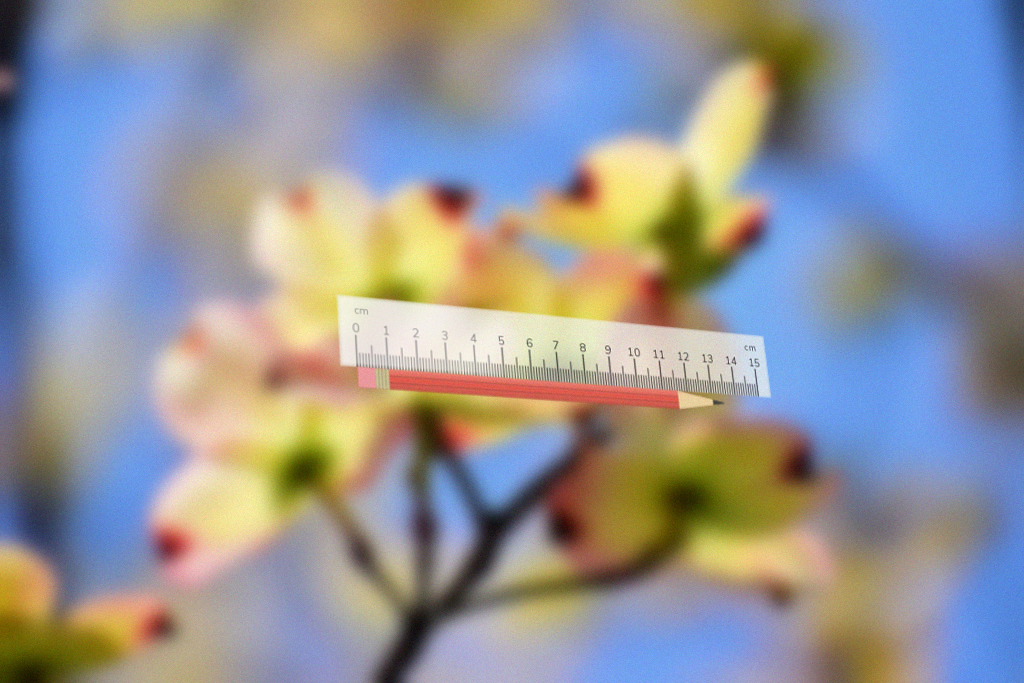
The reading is 13.5 cm
